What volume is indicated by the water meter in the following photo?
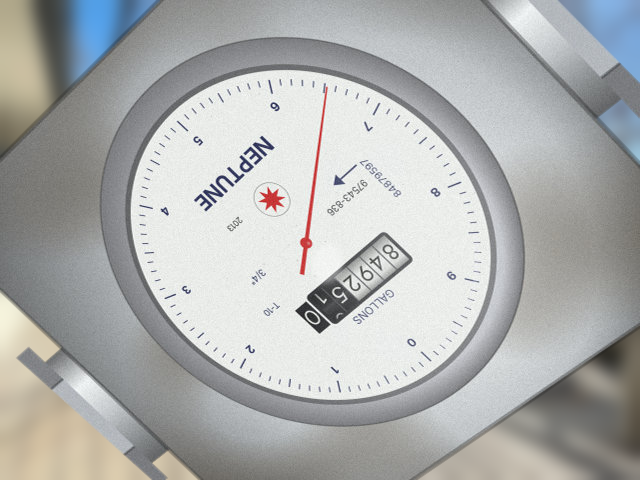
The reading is 8492506.5 gal
